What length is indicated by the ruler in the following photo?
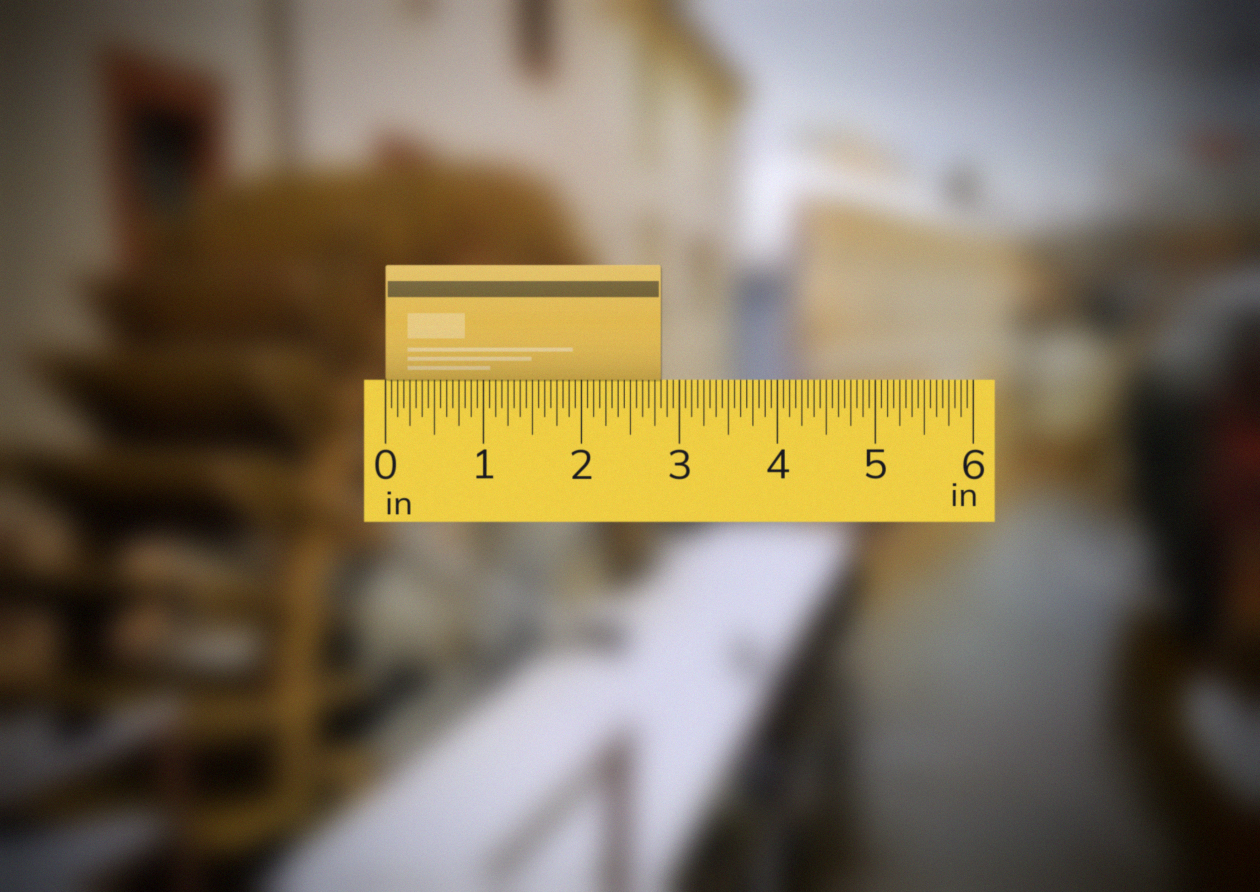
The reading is 2.8125 in
